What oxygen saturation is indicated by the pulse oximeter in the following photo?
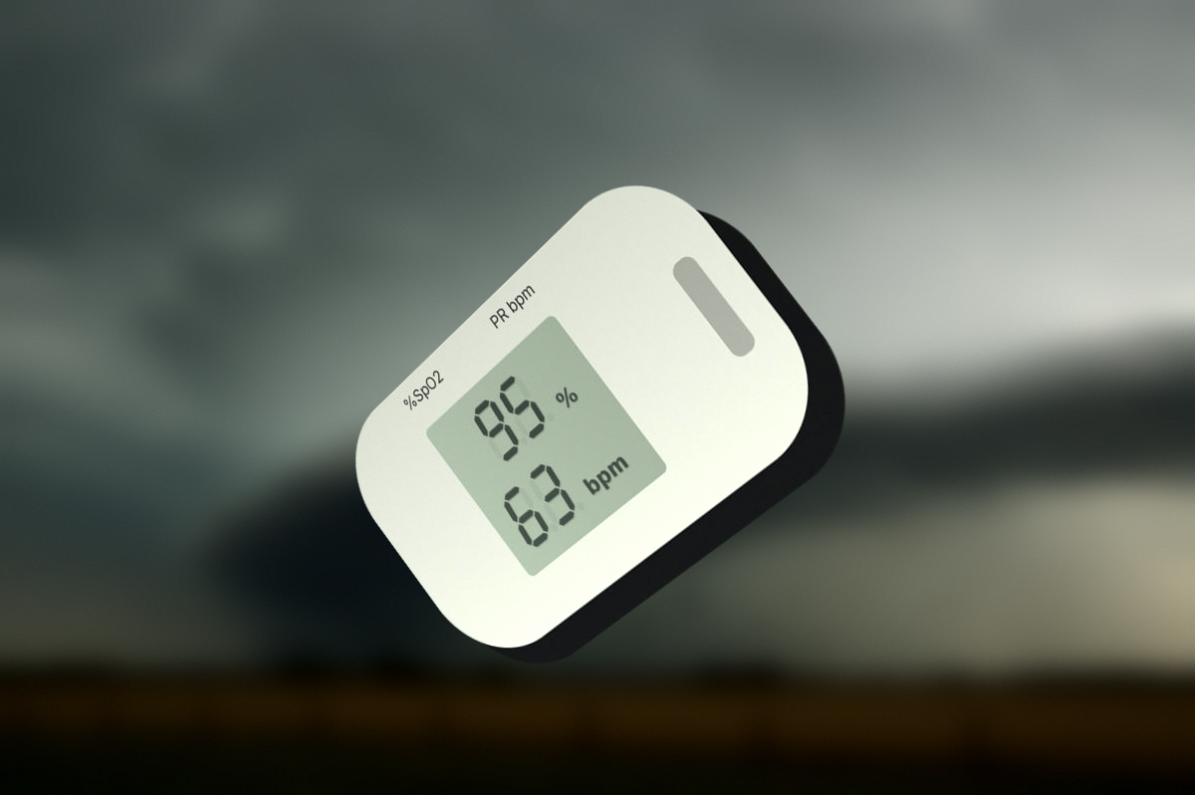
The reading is 95 %
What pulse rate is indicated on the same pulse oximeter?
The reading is 63 bpm
